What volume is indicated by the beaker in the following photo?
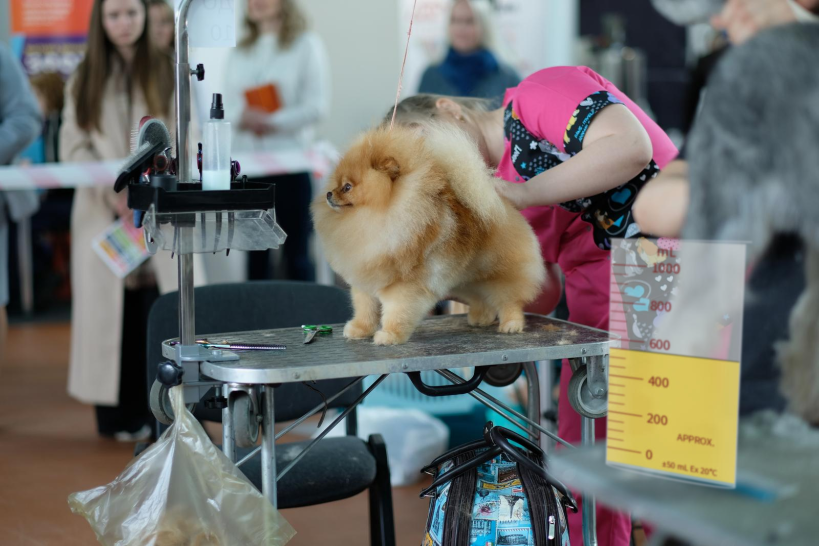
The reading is 550 mL
